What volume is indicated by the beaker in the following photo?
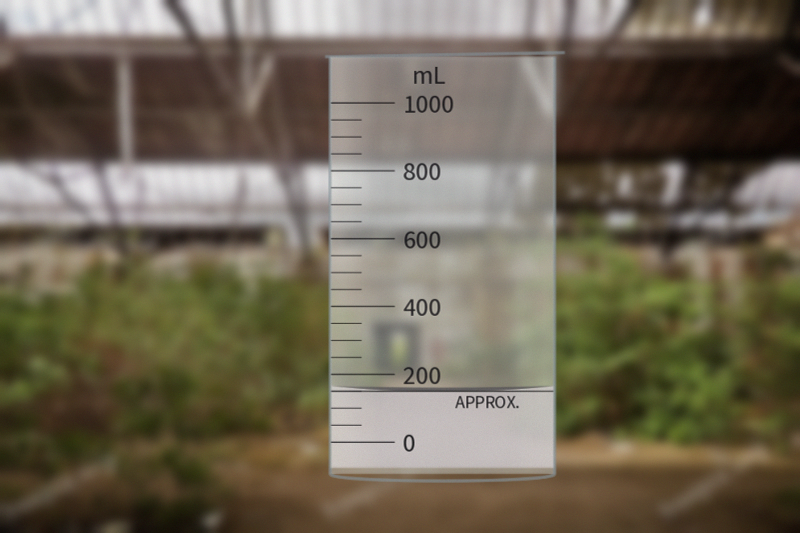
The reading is 150 mL
